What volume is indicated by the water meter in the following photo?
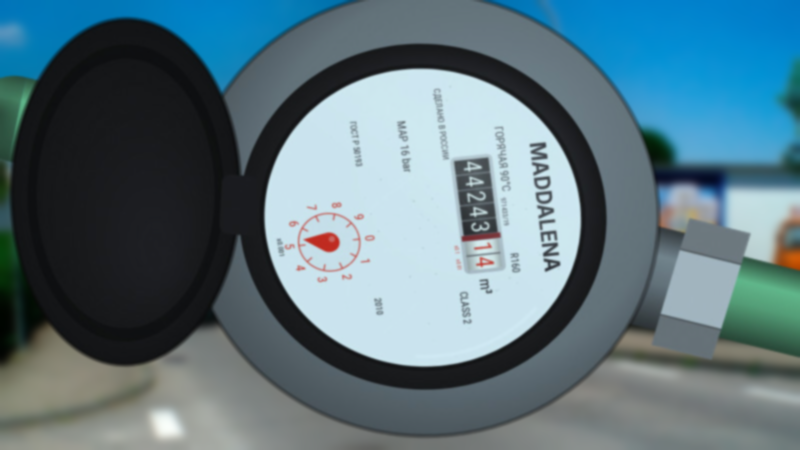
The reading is 44243.145 m³
